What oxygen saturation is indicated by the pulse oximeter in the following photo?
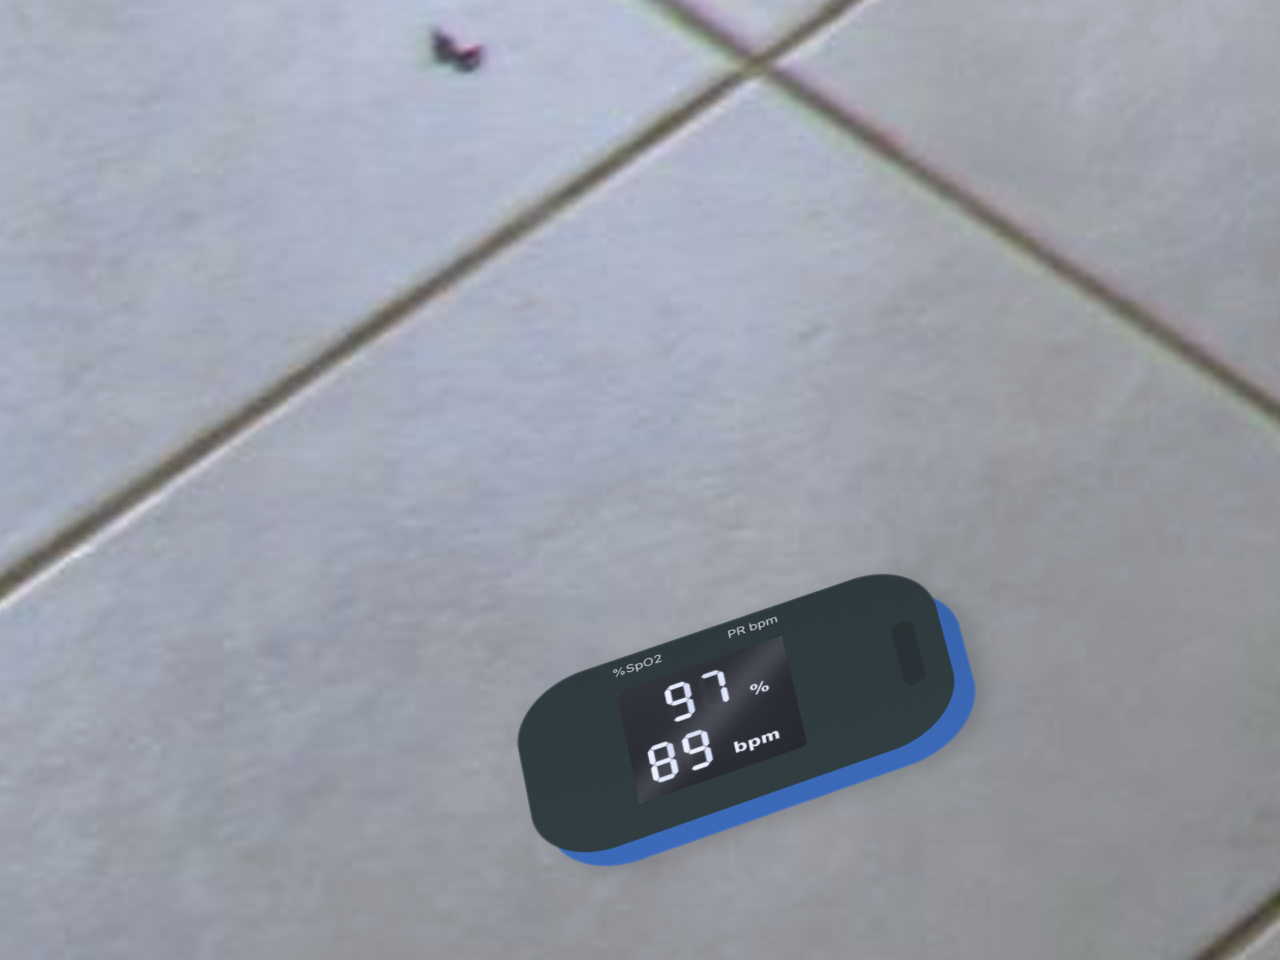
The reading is 97 %
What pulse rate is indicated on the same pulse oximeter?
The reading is 89 bpm
